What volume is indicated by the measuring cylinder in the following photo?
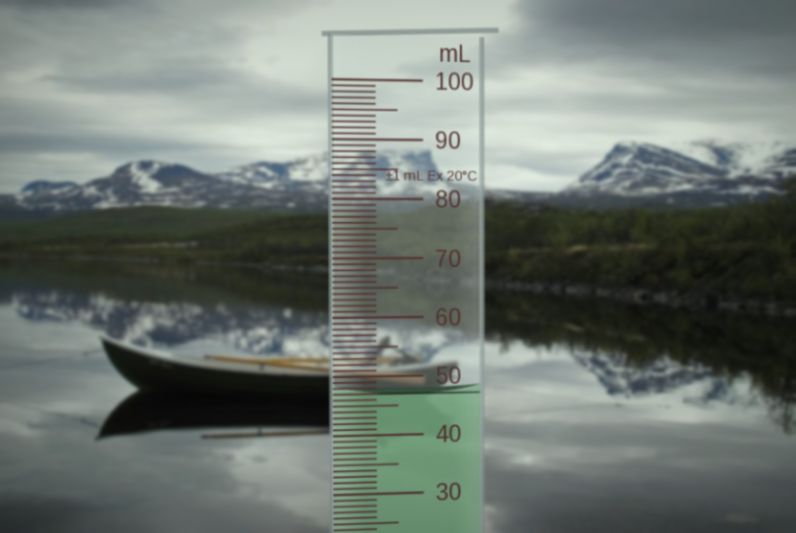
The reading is 47 mL
